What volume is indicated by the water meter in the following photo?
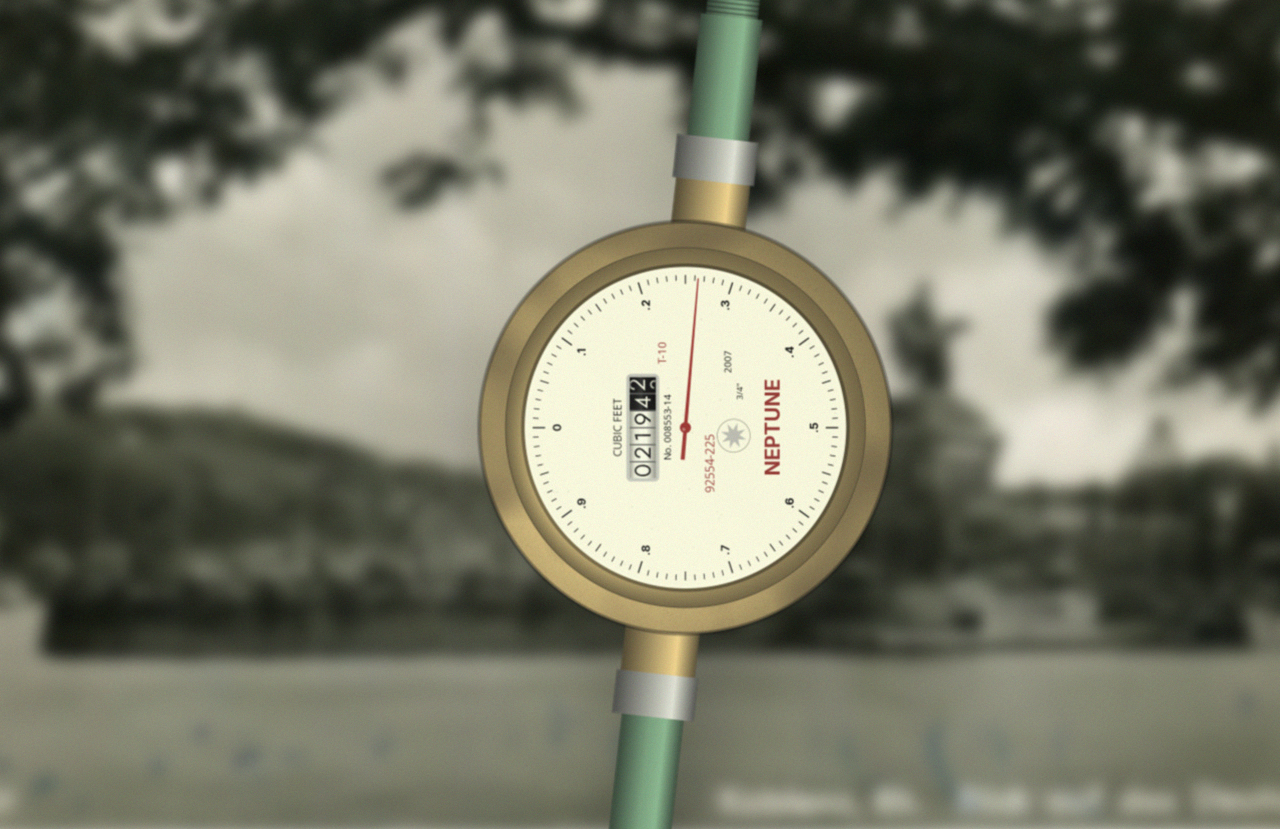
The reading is 21942.26 ft³
